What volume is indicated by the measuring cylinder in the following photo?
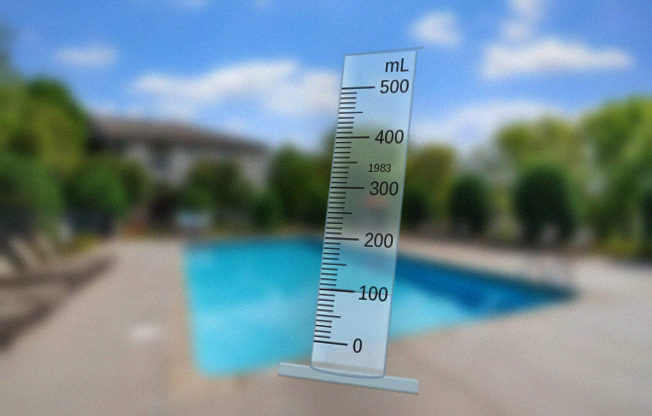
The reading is 100 mL
